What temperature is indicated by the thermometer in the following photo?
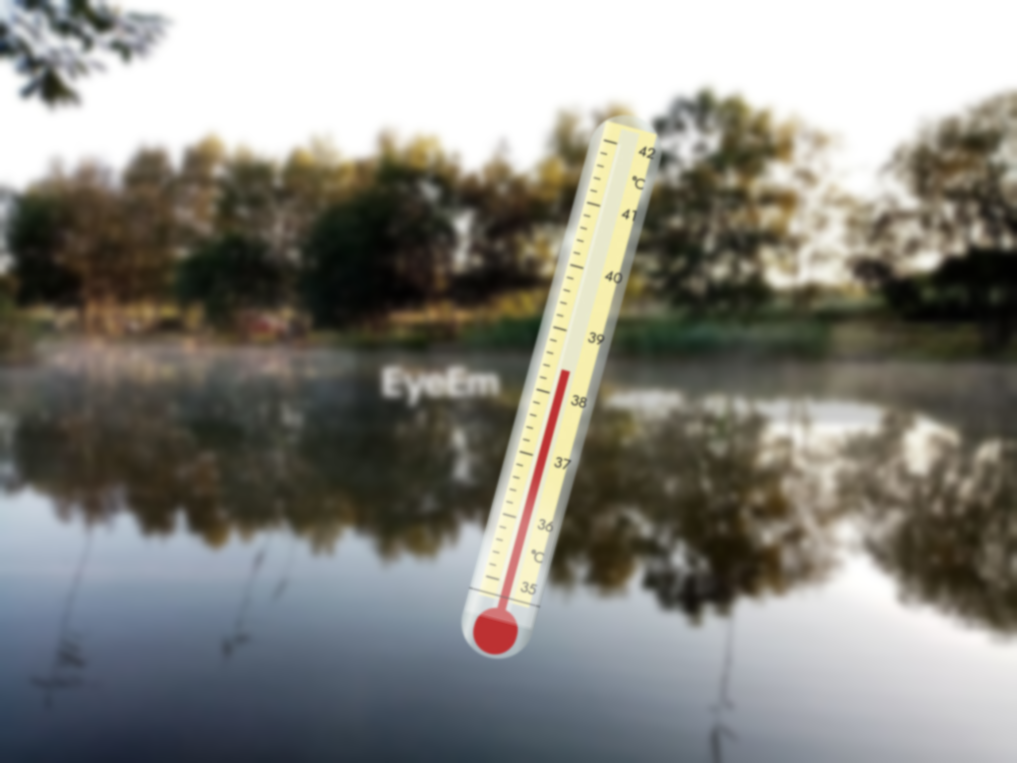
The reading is 38.4 °C
